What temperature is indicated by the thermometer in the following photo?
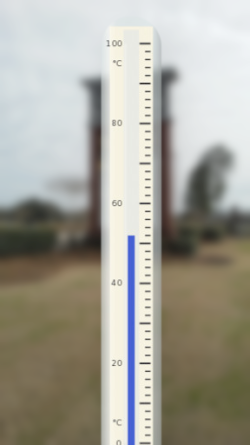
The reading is 52 °C
